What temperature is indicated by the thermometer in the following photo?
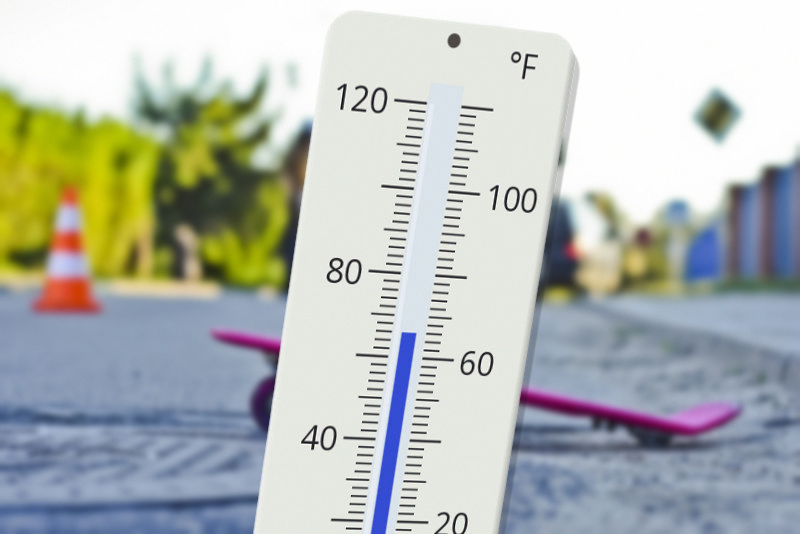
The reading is 66 °F
